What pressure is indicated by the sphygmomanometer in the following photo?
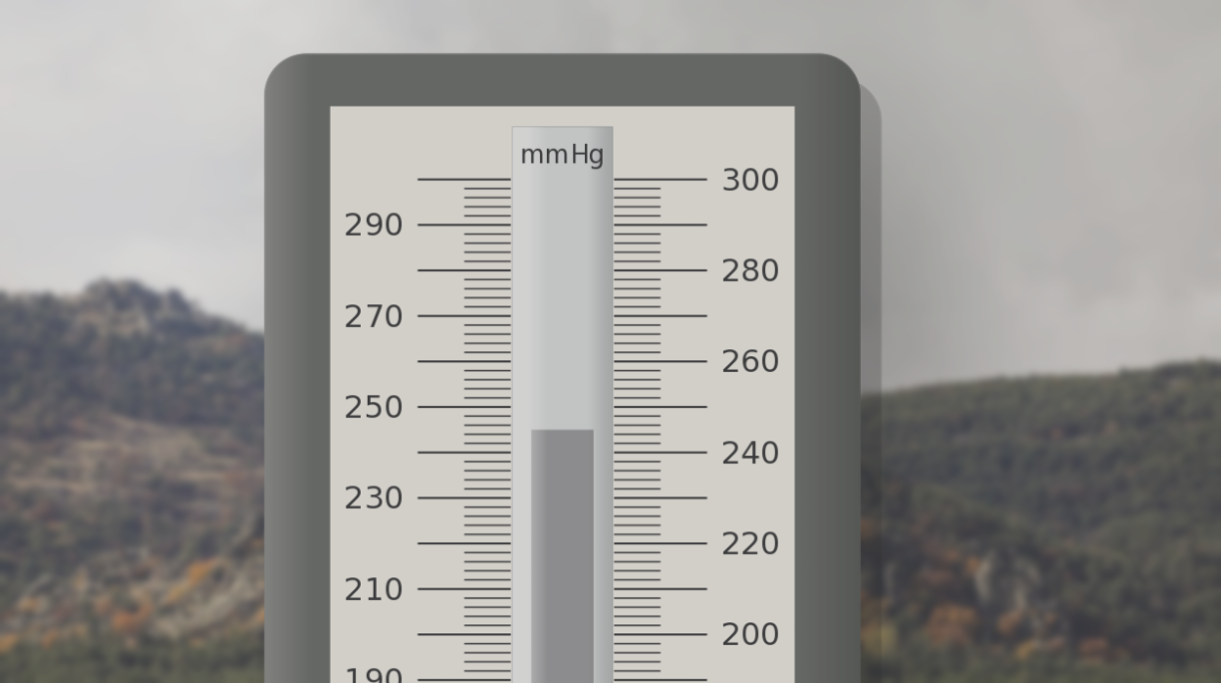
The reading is 245 mmHg
